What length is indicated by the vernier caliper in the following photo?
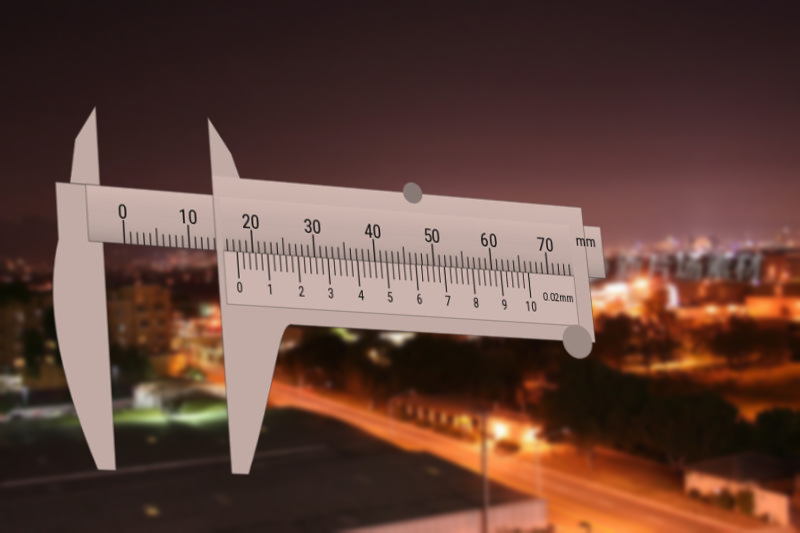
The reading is 17.5 mm
